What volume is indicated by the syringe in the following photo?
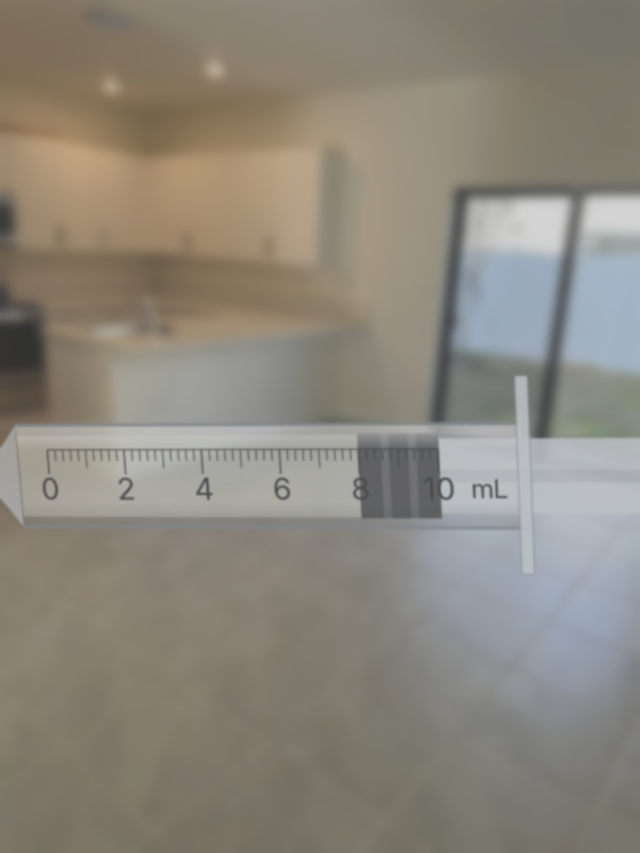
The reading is 8 mL
